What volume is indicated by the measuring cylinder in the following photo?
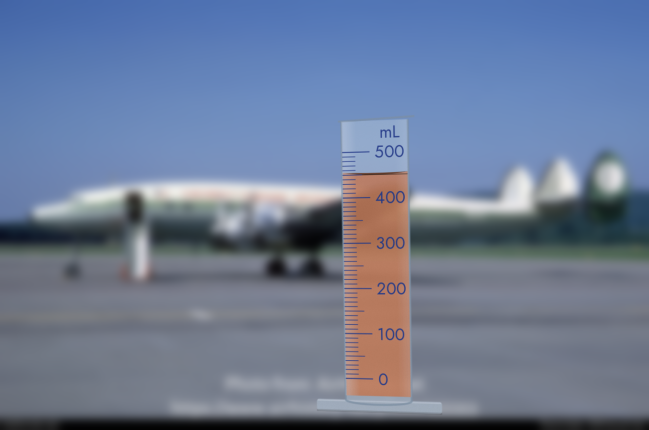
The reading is 450 mL
